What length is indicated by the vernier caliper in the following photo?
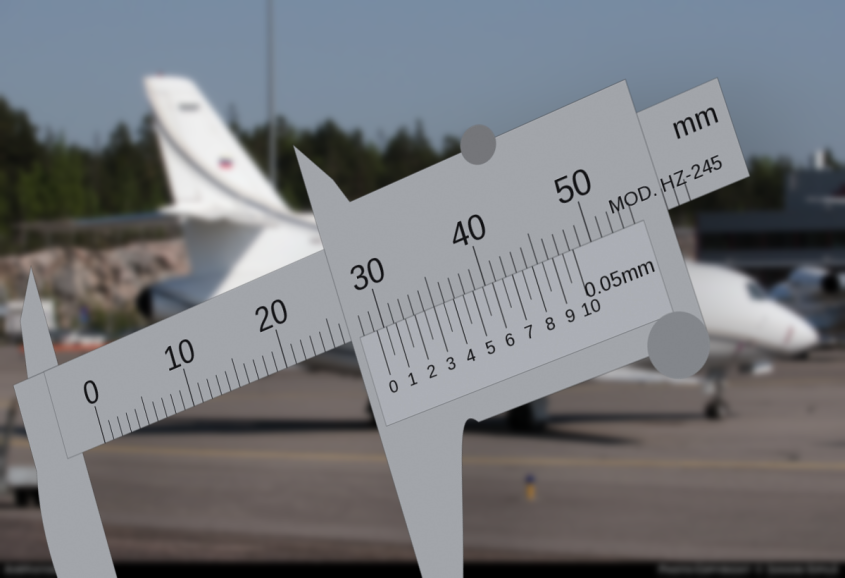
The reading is 29.3 mm
